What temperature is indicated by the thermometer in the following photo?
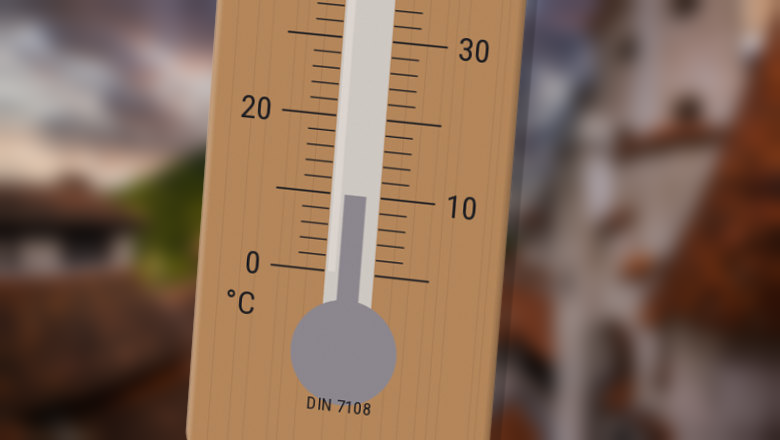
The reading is 10 °C
